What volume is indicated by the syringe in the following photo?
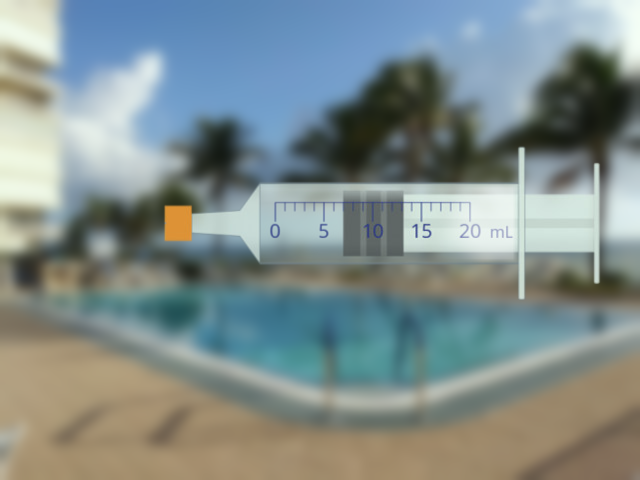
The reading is 7 mL
